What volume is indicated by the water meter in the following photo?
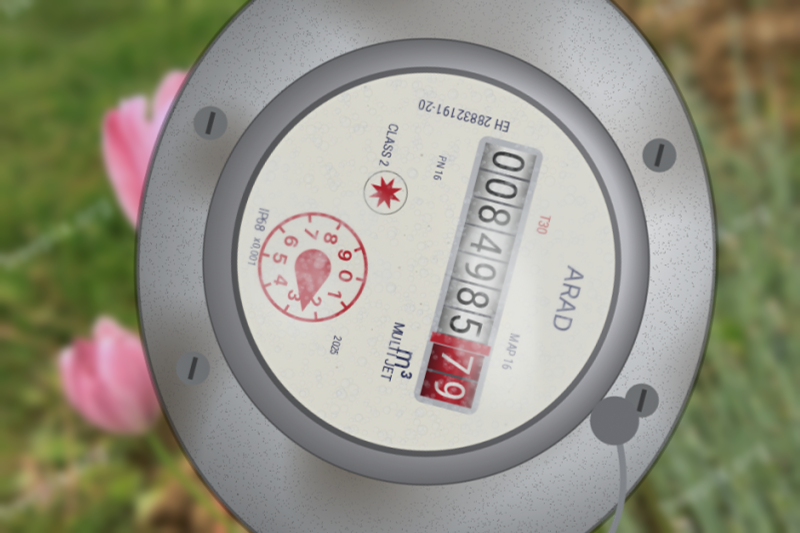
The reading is 84985.792 m³
